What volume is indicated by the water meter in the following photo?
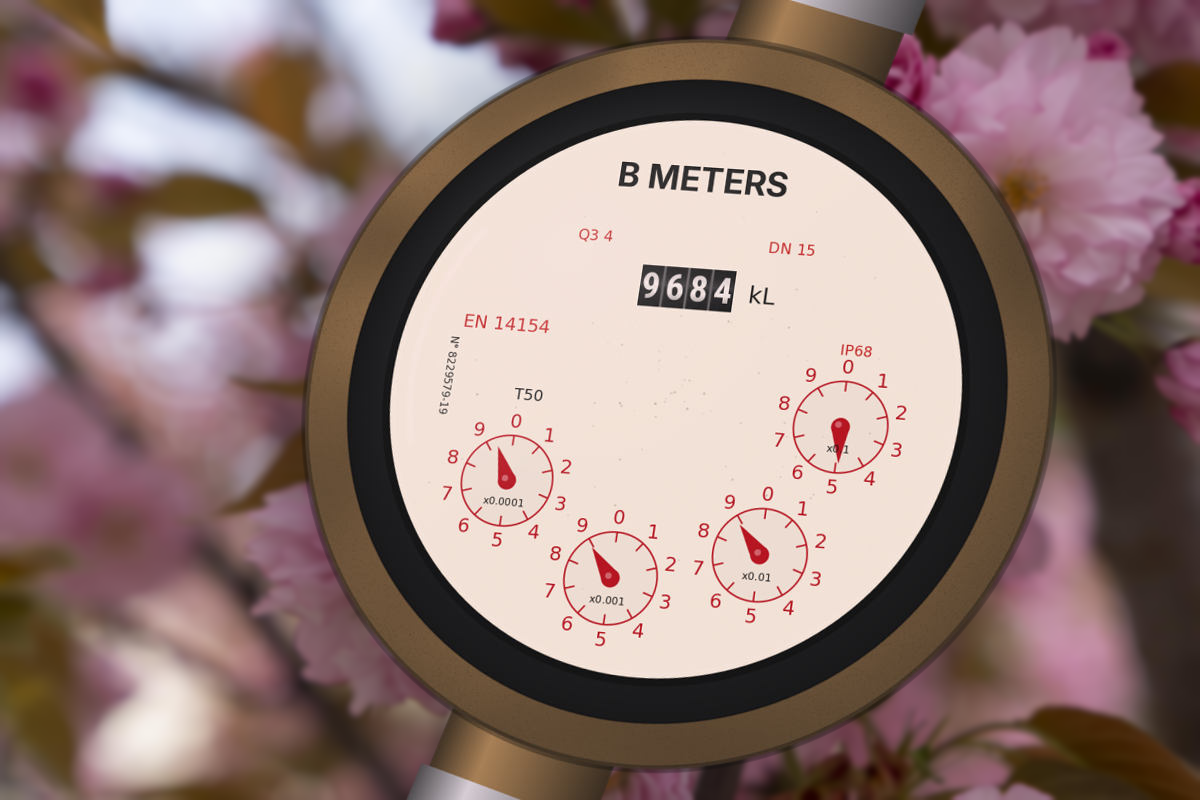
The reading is 9684.4889 kL
